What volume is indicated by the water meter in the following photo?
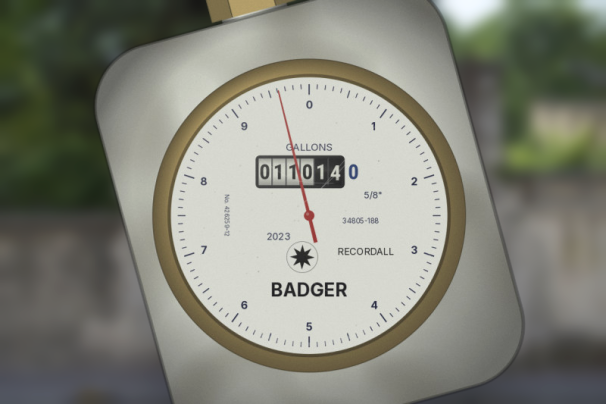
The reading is 110139.6 gal
